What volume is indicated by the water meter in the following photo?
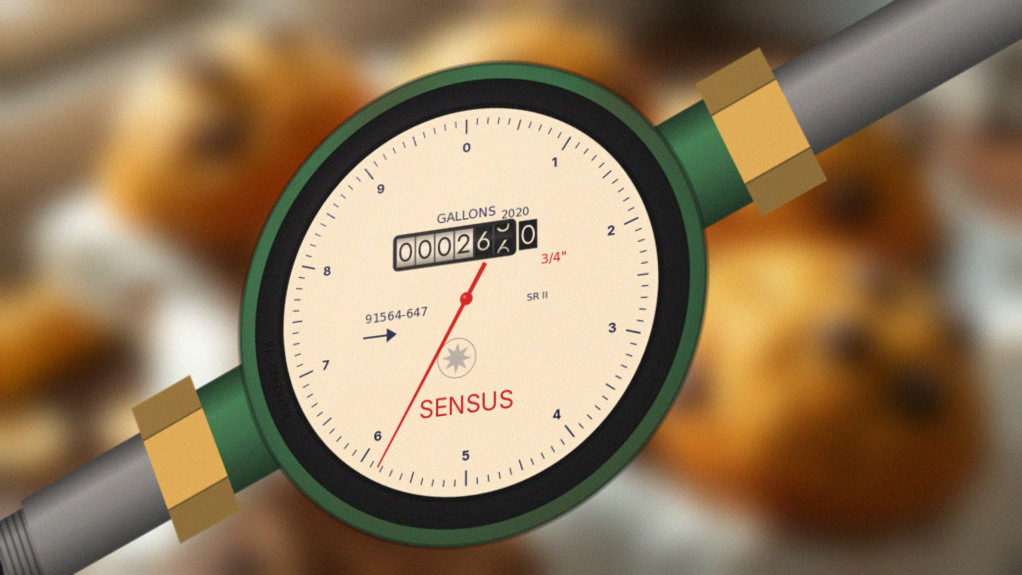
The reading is 2655.8 gal
